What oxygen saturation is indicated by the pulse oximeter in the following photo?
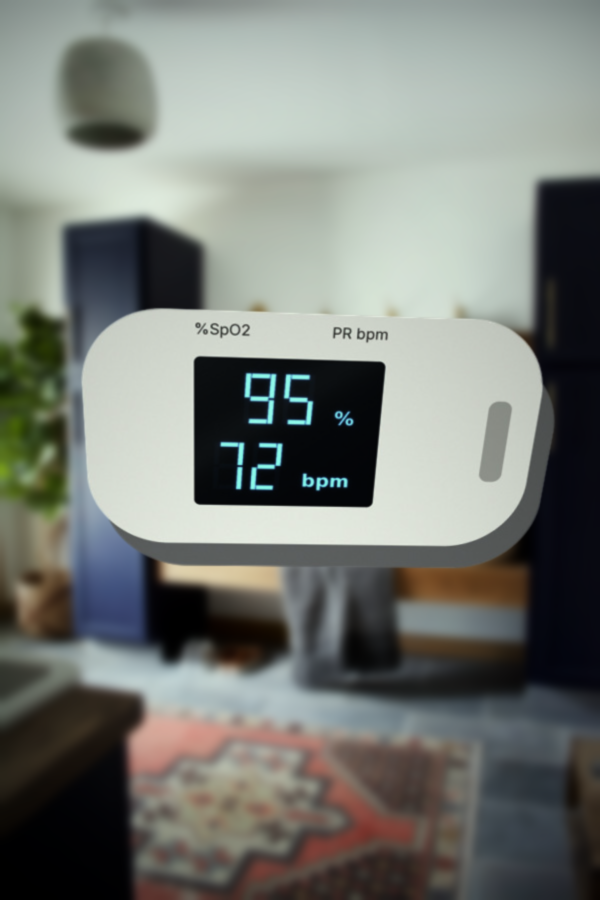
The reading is 95 %
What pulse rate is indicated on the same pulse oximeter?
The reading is 72 bpm
